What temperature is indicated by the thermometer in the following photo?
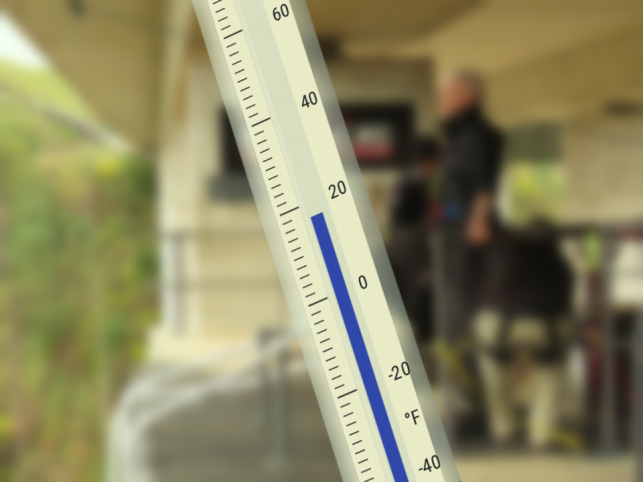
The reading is 17 °F
